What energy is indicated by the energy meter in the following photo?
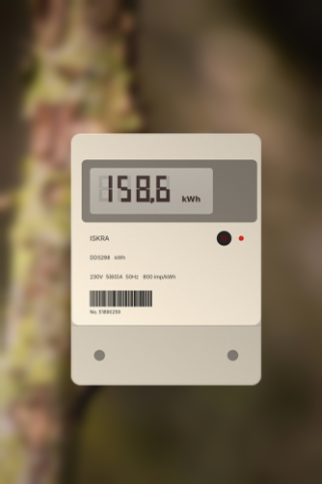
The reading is 158.6 kWh
